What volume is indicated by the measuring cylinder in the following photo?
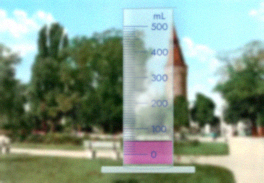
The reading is 50 mL
